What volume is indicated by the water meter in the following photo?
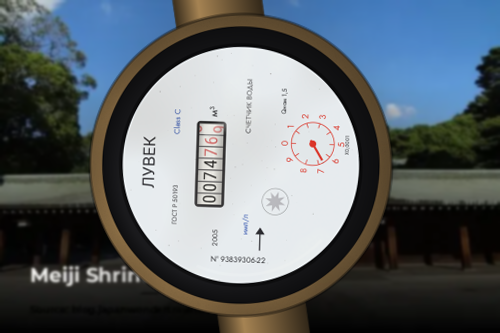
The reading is 74.7686 m³
